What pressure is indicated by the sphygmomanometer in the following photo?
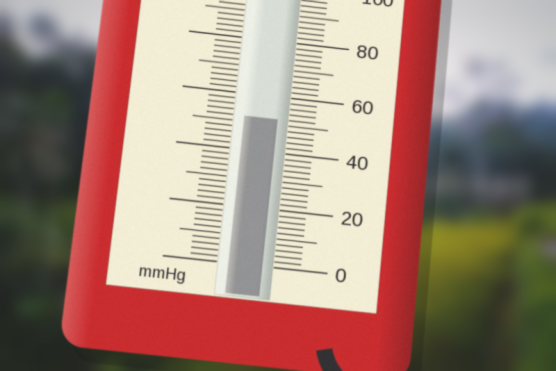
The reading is 52 mmHg
